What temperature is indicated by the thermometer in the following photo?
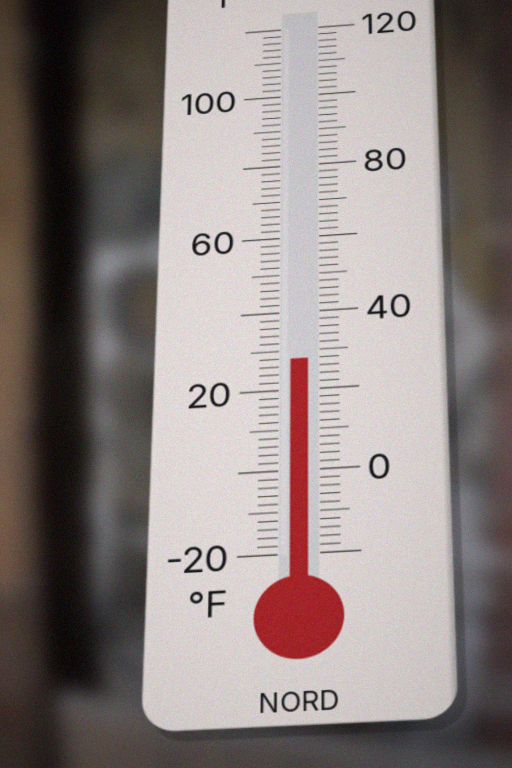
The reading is 28 °F
